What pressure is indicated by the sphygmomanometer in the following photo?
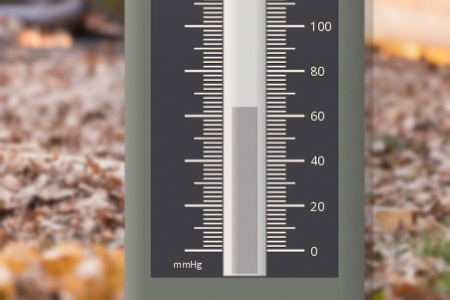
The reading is 64 mmHg
